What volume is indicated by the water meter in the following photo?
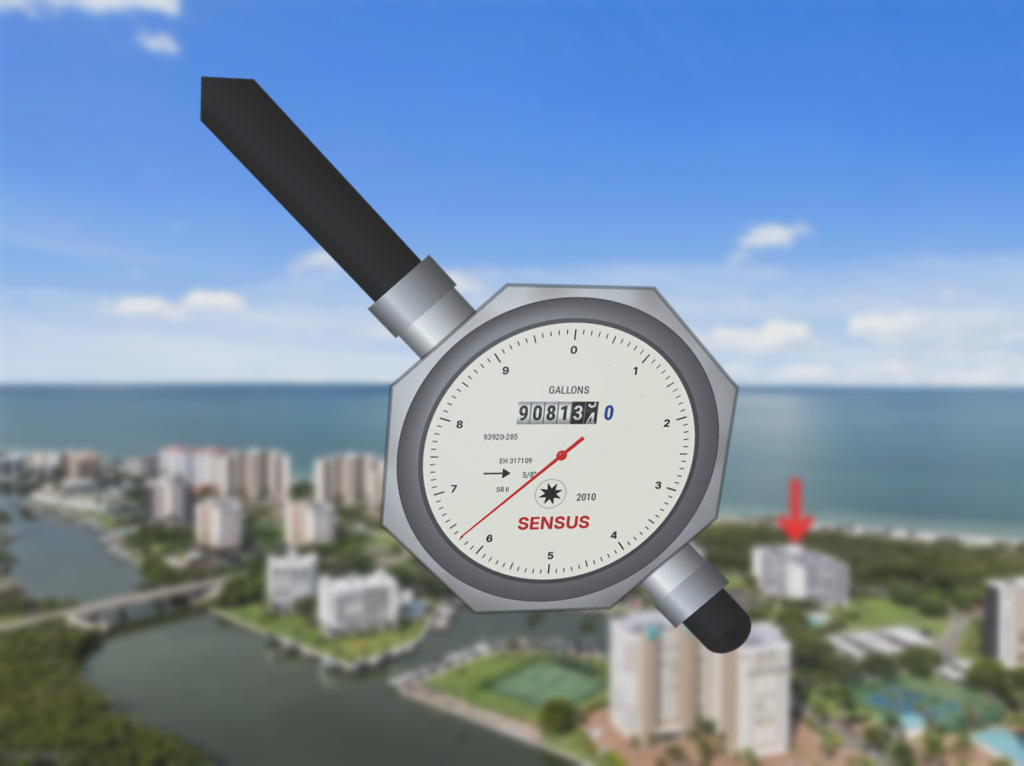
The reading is 9081336.3 gal
